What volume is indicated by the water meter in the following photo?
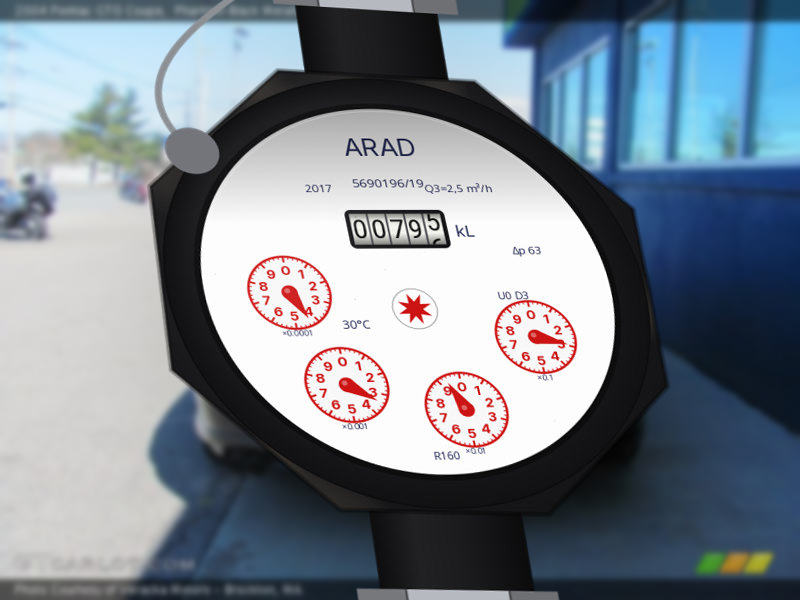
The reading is 795.2934 kL
